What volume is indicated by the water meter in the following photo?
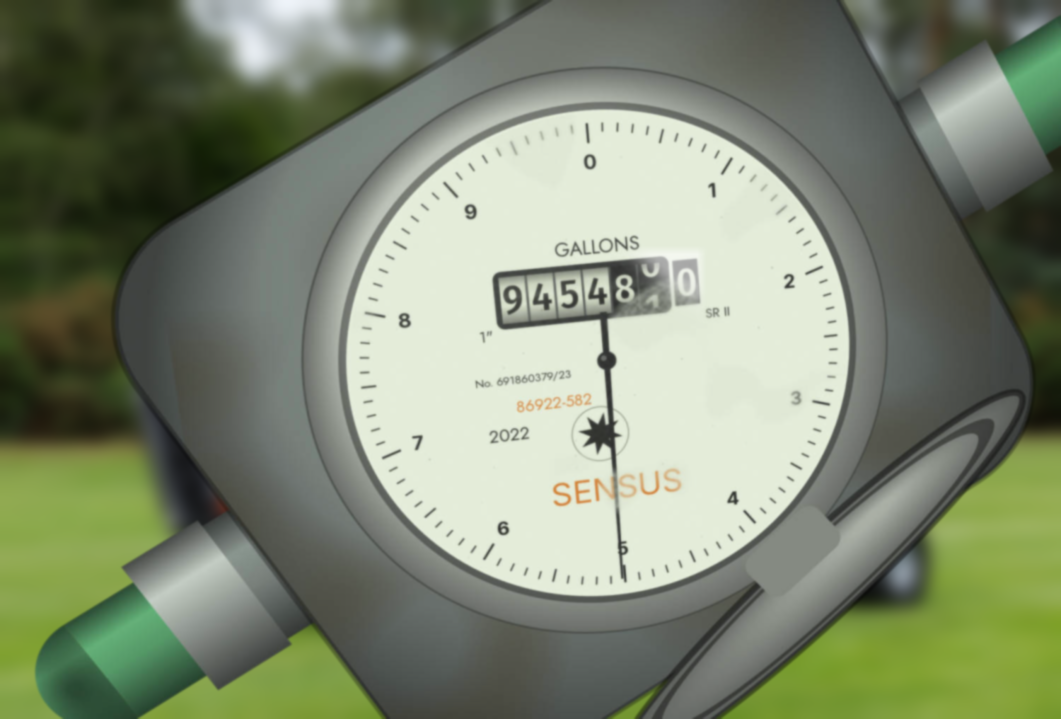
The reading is 9454805.0 gal
